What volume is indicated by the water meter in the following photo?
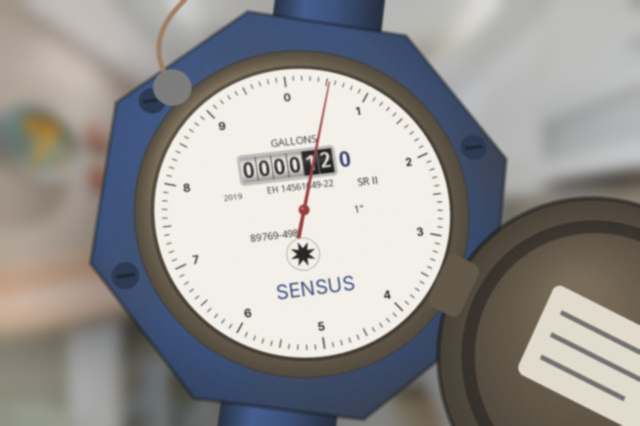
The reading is 120.5 gal
